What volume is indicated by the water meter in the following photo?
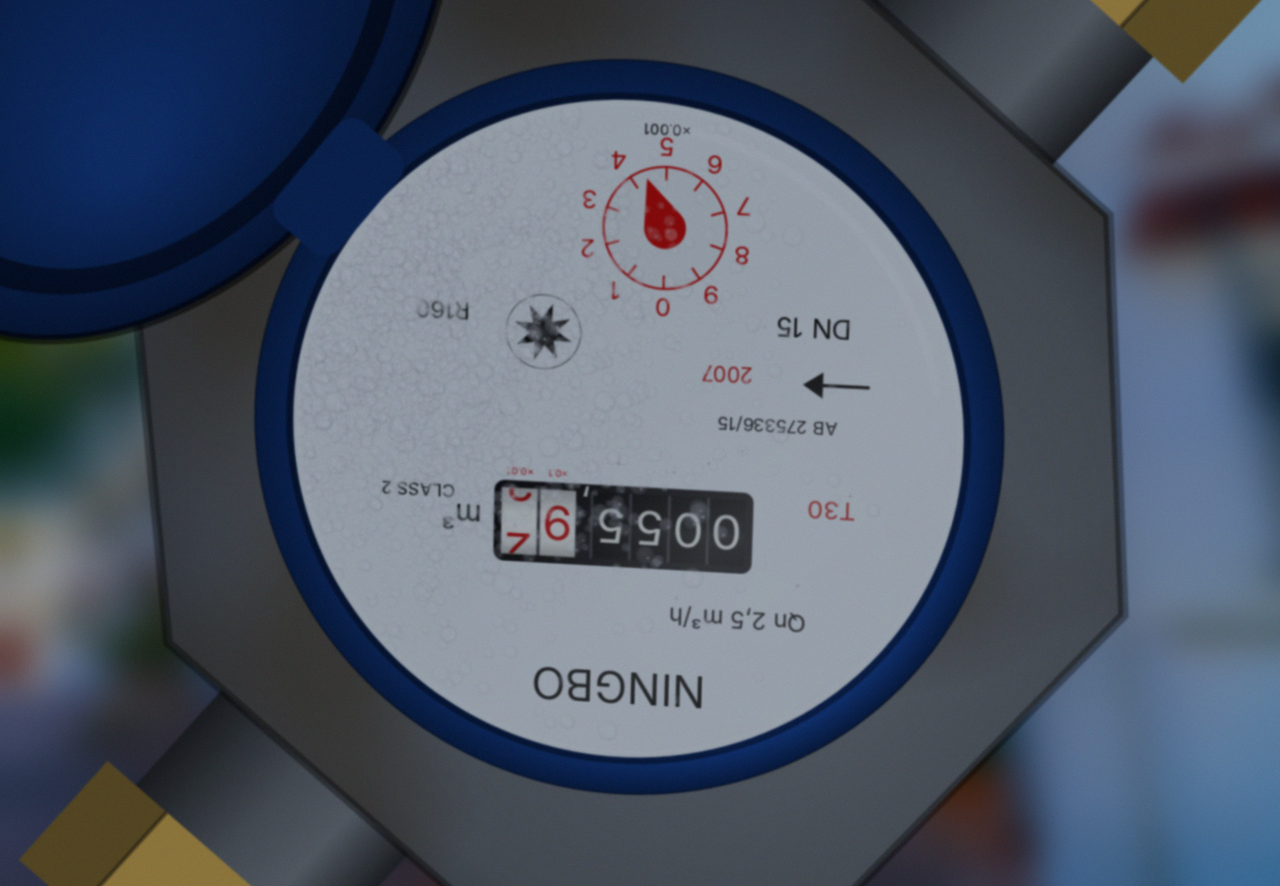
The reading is 55.924 m³
